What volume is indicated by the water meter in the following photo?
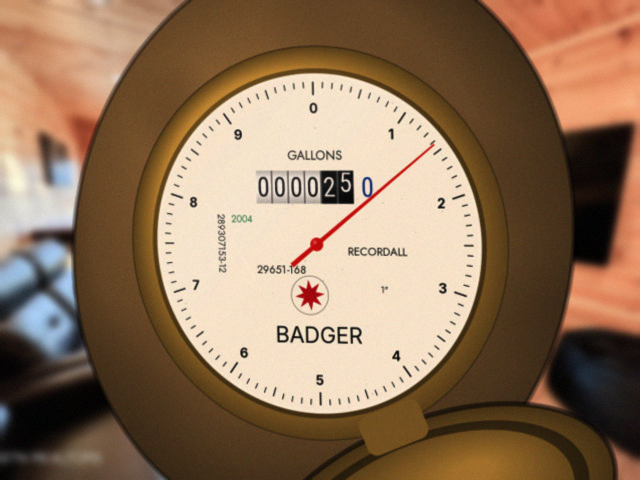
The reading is 251.4 gal
